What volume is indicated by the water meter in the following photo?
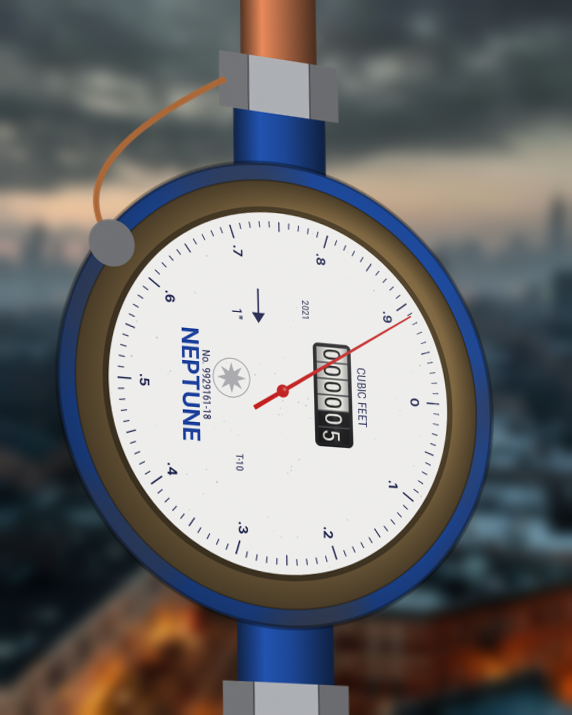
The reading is 4.91 ft³
